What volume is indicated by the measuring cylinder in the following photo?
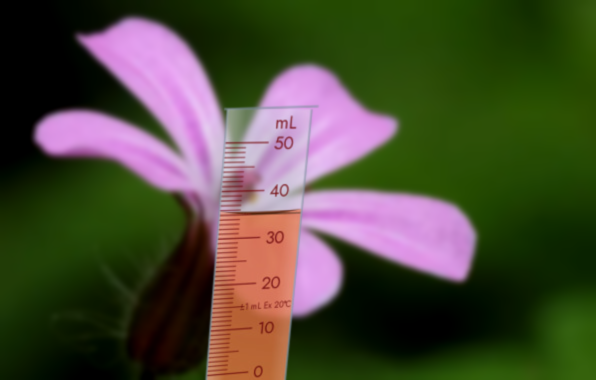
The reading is 35 mL
